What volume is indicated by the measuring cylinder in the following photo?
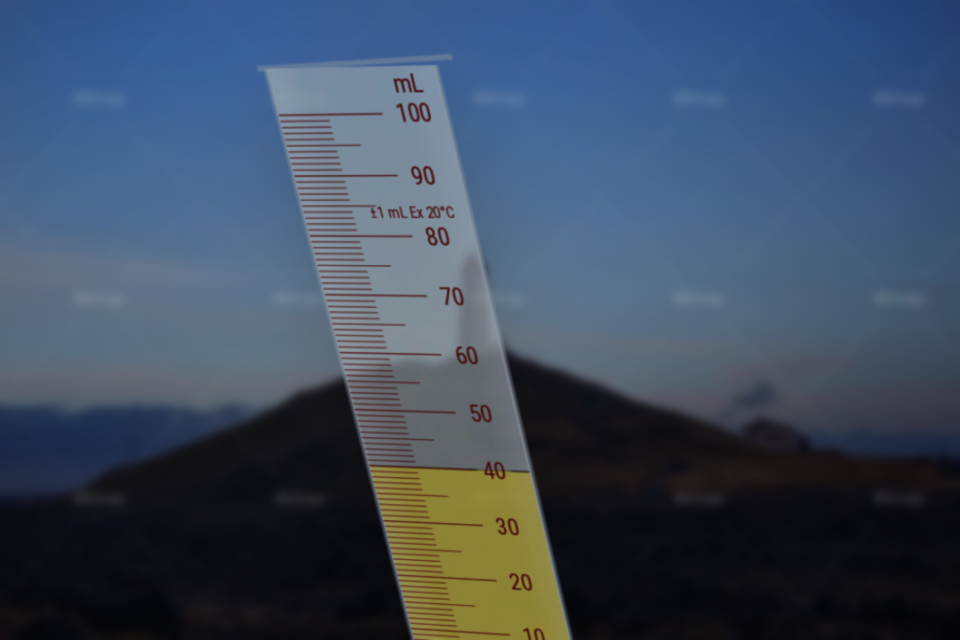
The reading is 40 mL
